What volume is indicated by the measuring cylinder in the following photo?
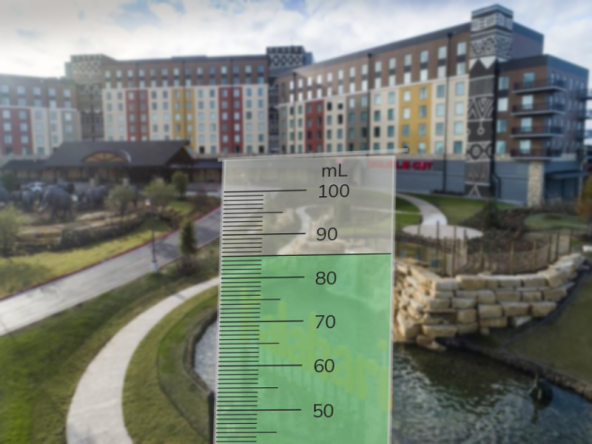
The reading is 85 mL
